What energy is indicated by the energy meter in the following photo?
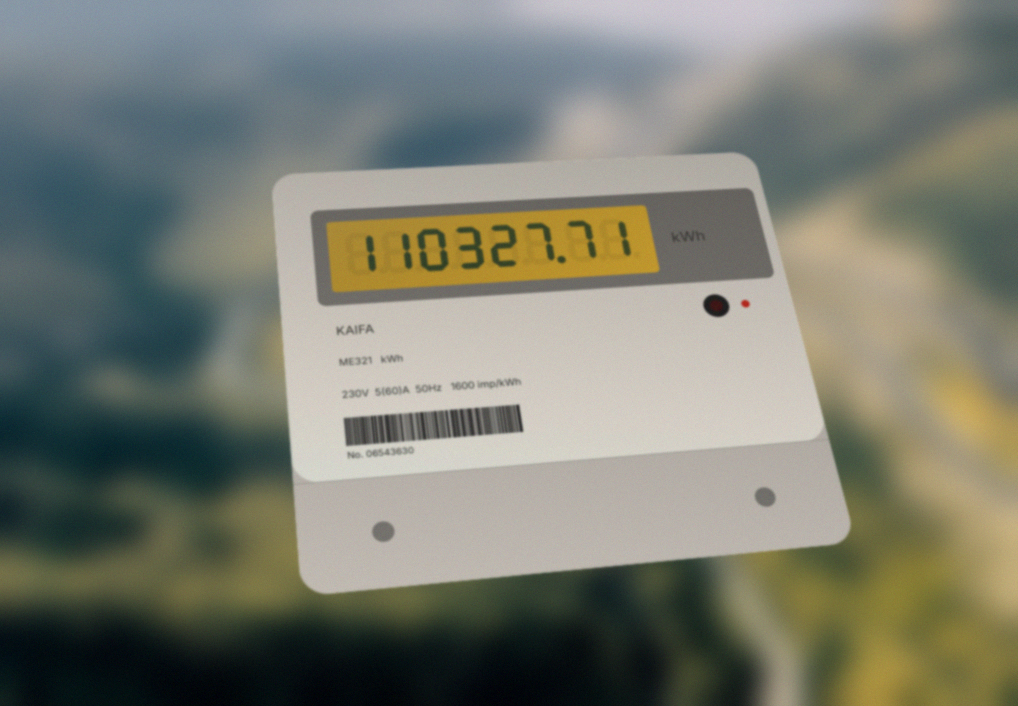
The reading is 110327.71 kWh
